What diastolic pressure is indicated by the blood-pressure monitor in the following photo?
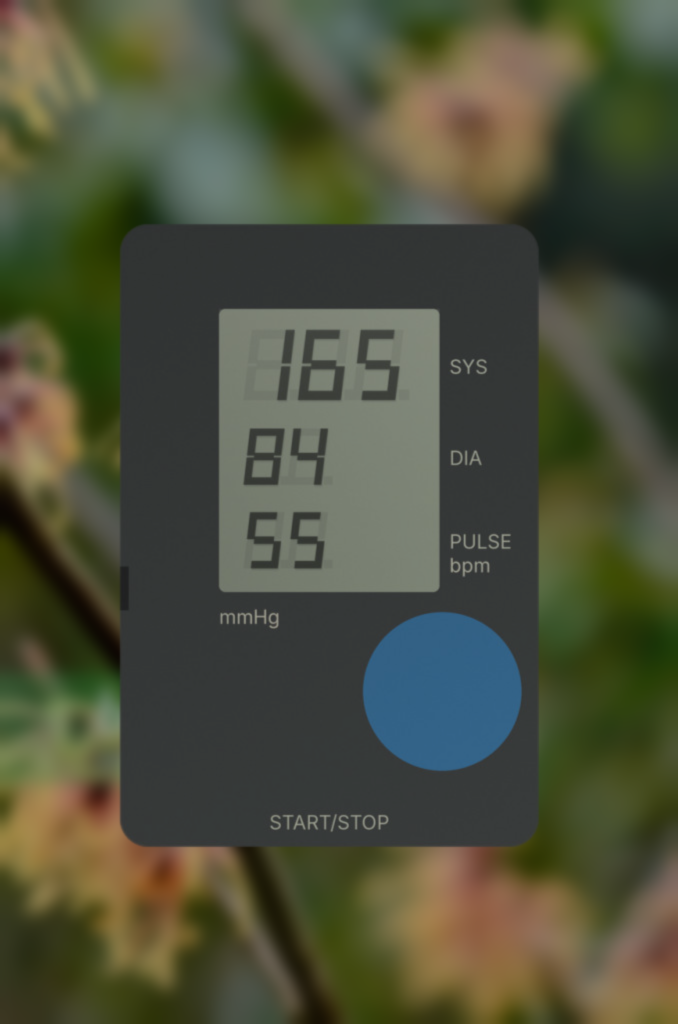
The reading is 84 mmHg
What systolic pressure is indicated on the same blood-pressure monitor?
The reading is 165 mmHg
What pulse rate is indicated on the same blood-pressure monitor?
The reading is 55 bpm
